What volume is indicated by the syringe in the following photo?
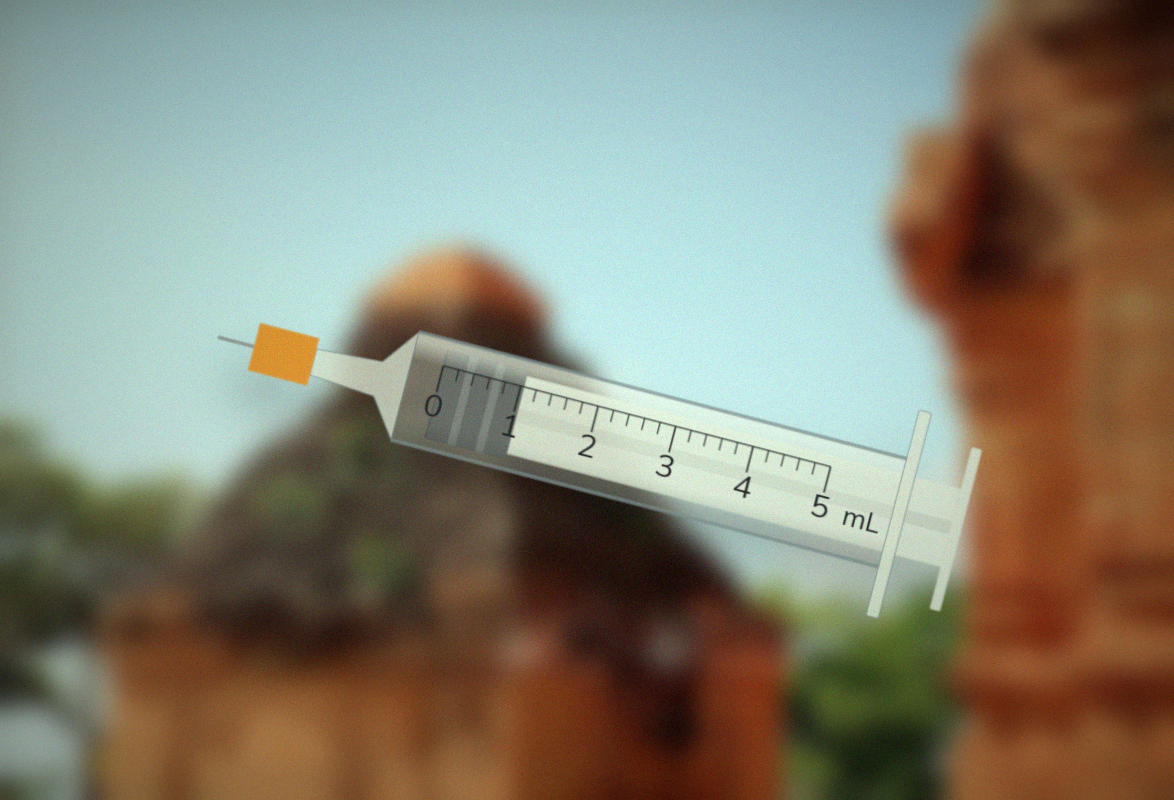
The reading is 0 mL
